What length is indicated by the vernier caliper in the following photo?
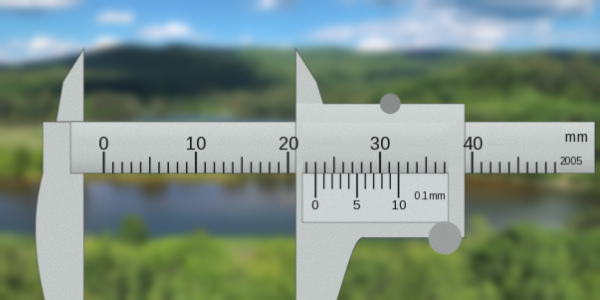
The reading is 23.0 mm
